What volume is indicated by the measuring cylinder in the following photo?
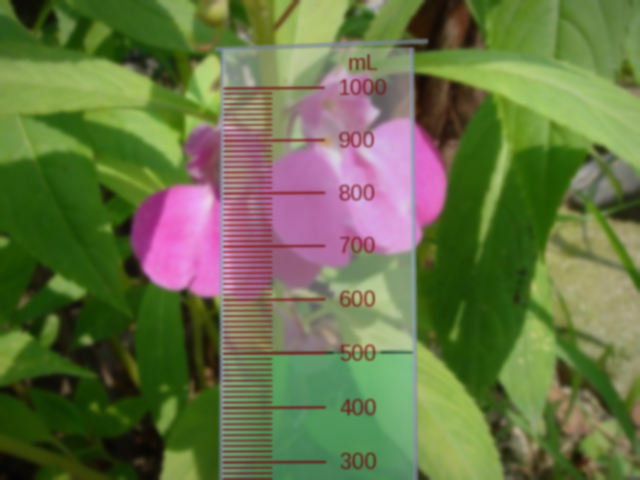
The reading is 500 mL
